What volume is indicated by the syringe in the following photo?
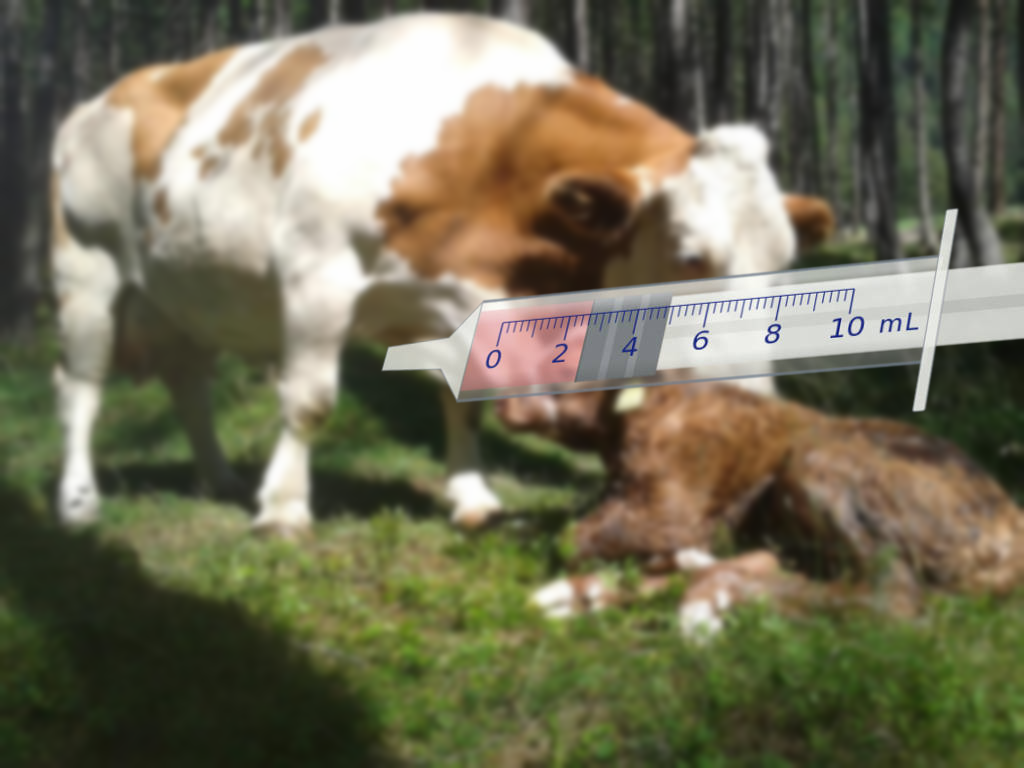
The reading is 2.6 mL
